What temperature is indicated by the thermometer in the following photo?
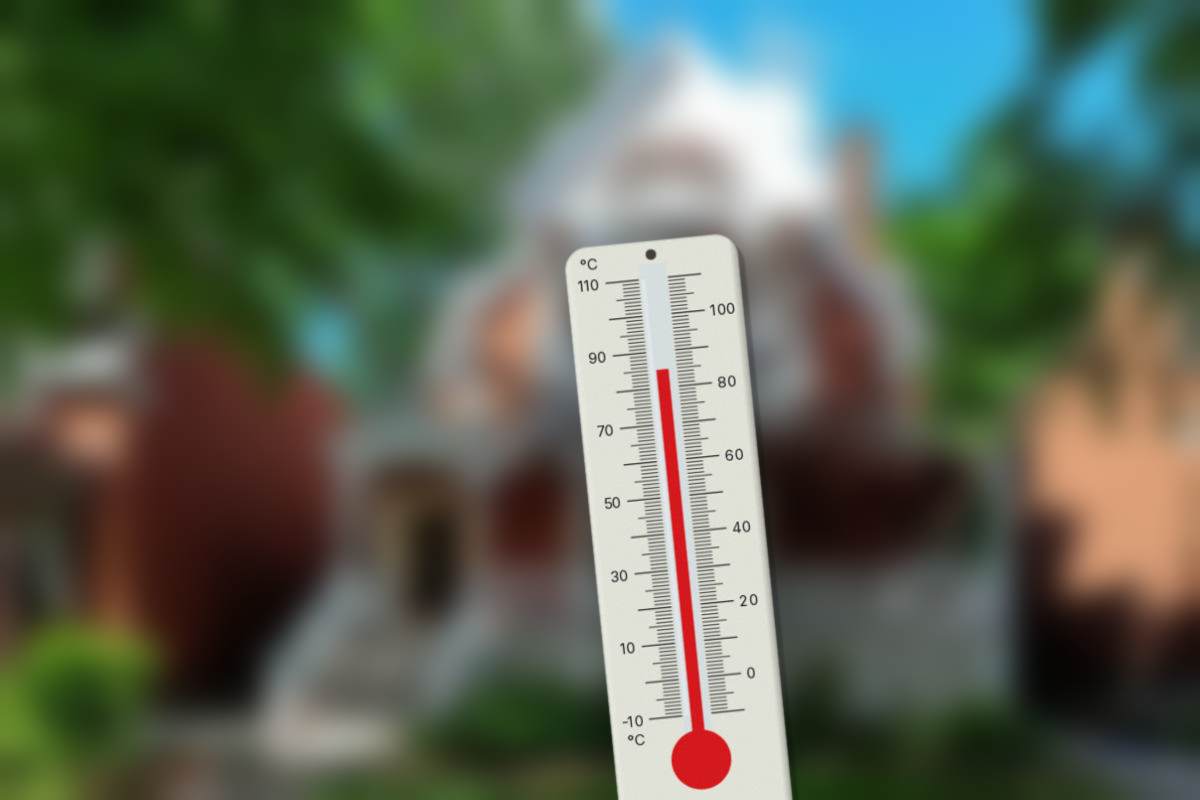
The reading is 85 °C
